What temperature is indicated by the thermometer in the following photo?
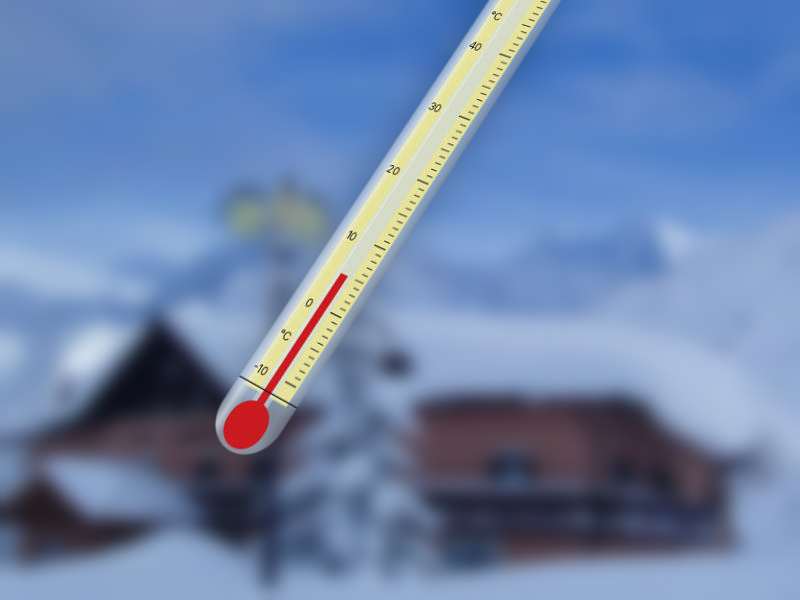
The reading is 5 °C
